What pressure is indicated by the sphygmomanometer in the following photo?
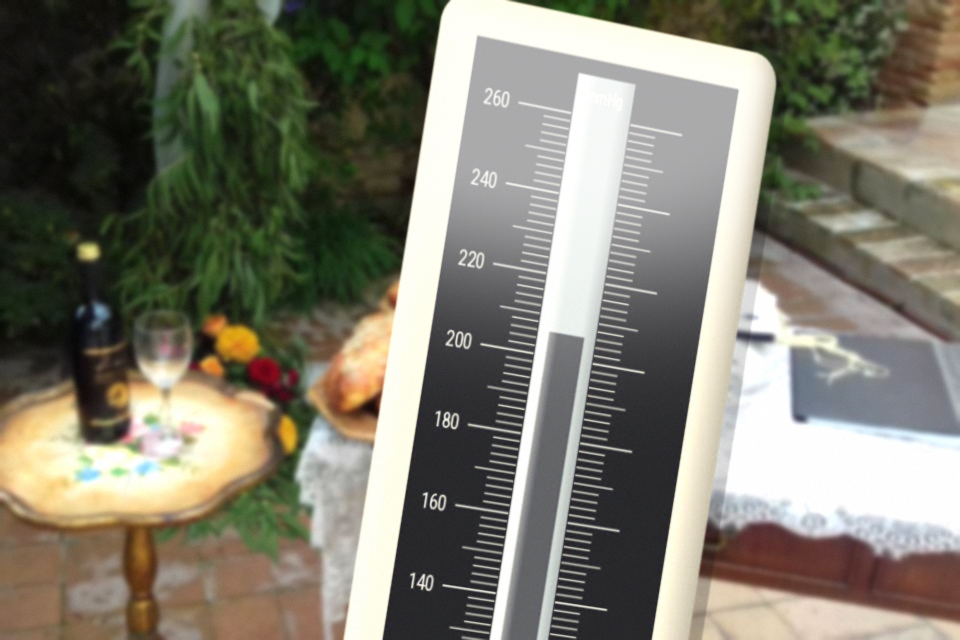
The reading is 206 mmHg
